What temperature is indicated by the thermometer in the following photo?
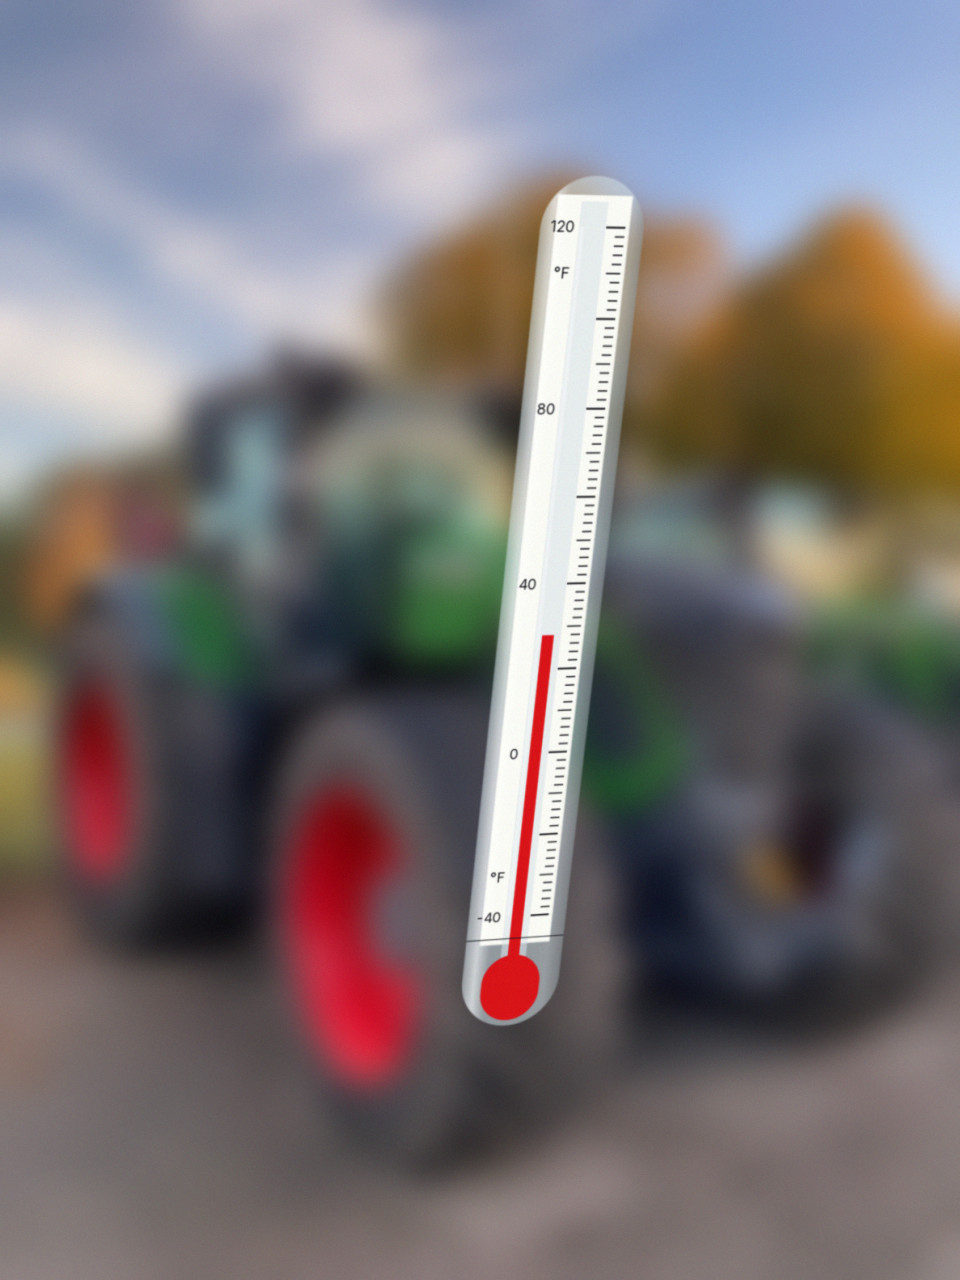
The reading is 28 °F
